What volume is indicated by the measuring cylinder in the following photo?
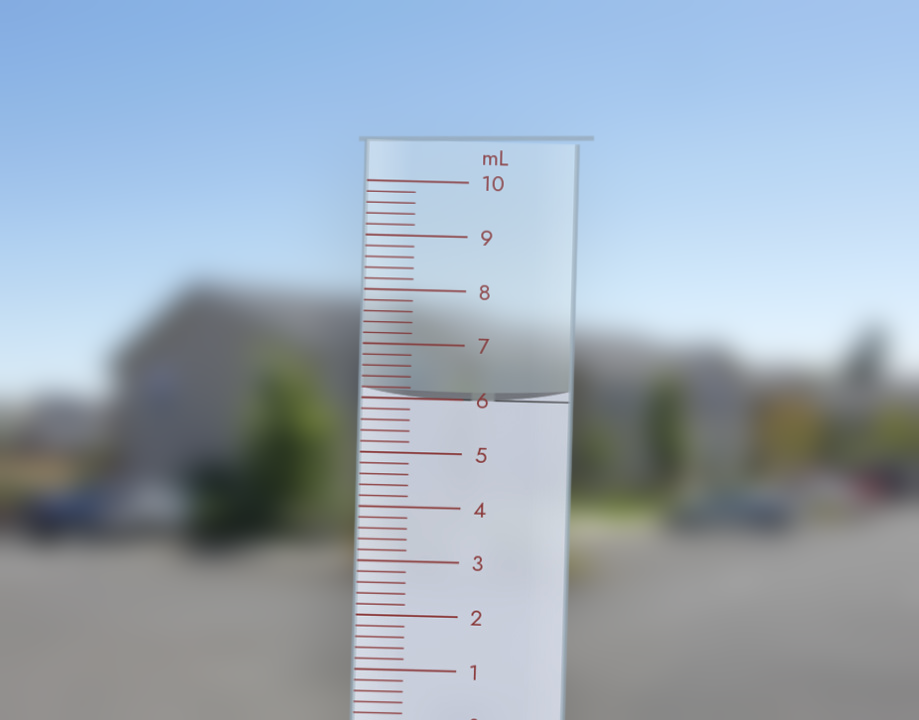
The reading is 6 mL
